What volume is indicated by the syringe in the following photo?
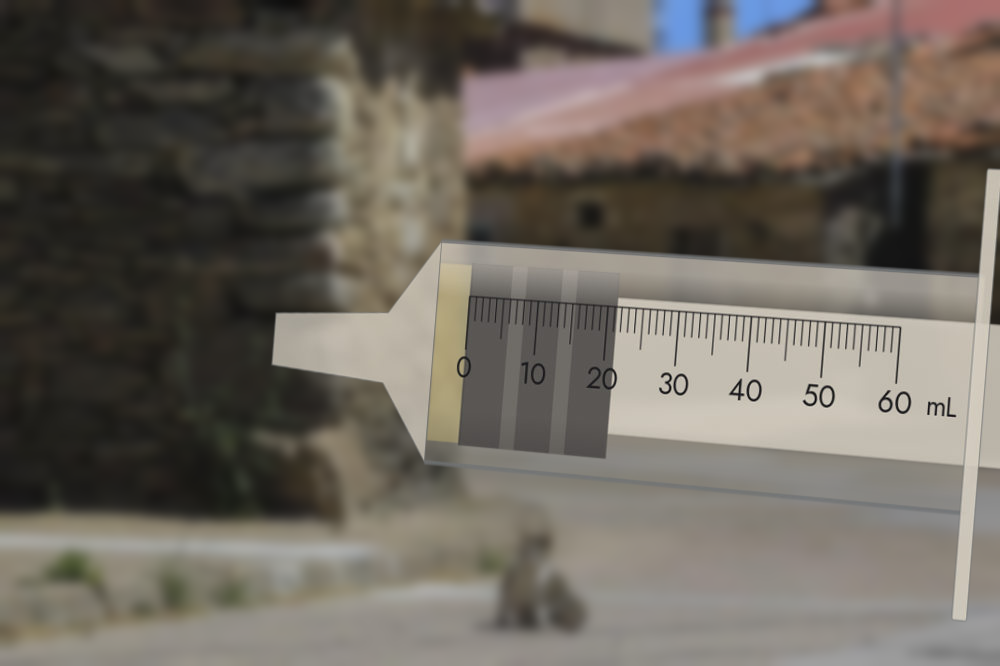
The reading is 0 mL
